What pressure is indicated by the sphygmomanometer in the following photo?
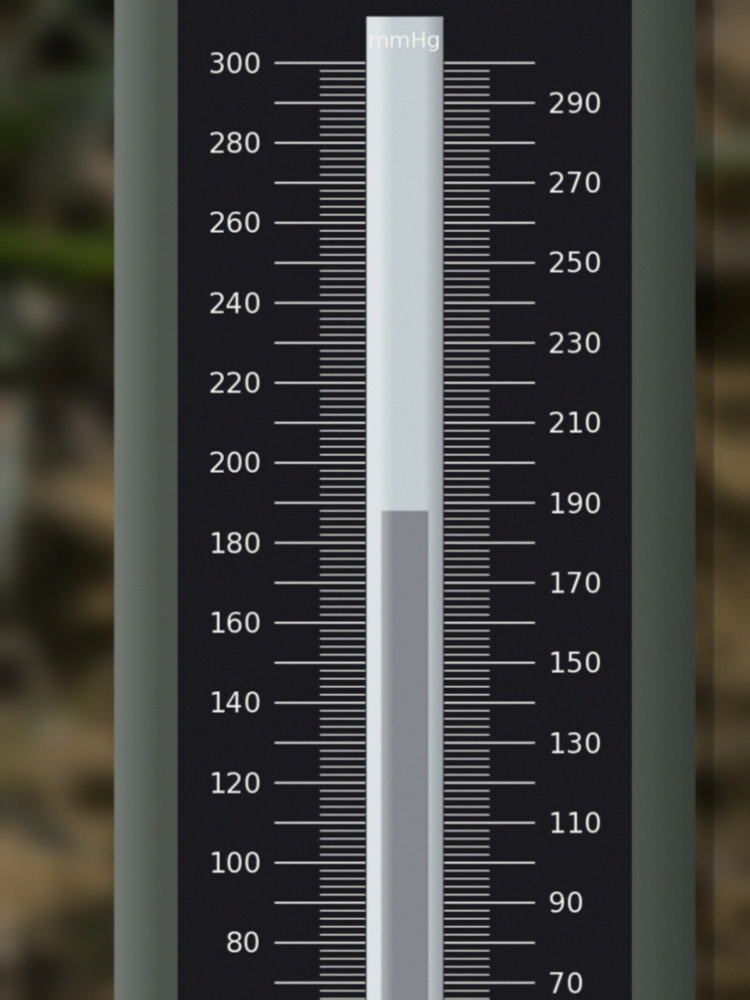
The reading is 188 mmHg
